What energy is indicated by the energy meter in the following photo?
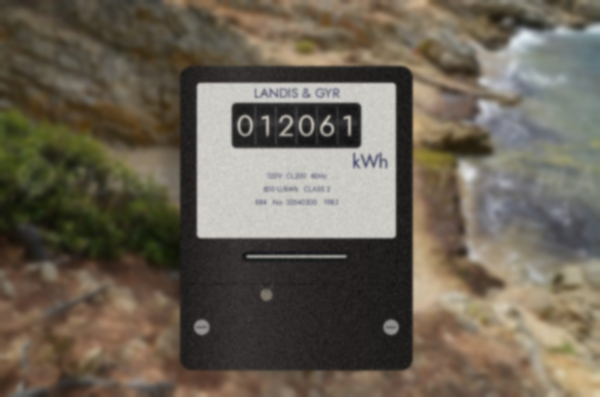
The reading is 12061 kWh
